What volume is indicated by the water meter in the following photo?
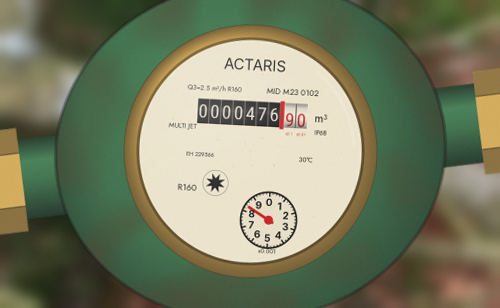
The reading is 476.898 m³
